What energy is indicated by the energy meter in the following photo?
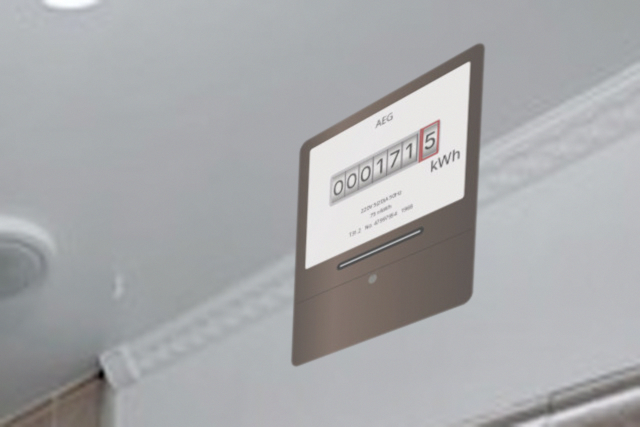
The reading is 171.5 kWh
